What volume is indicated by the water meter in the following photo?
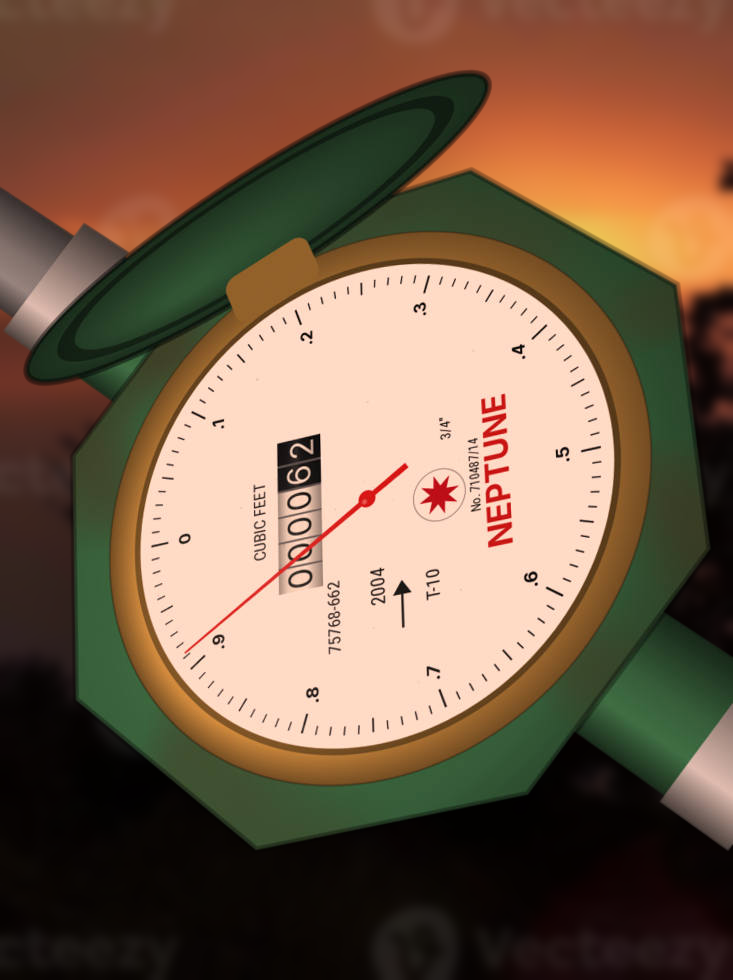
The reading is 61.91 ft³
